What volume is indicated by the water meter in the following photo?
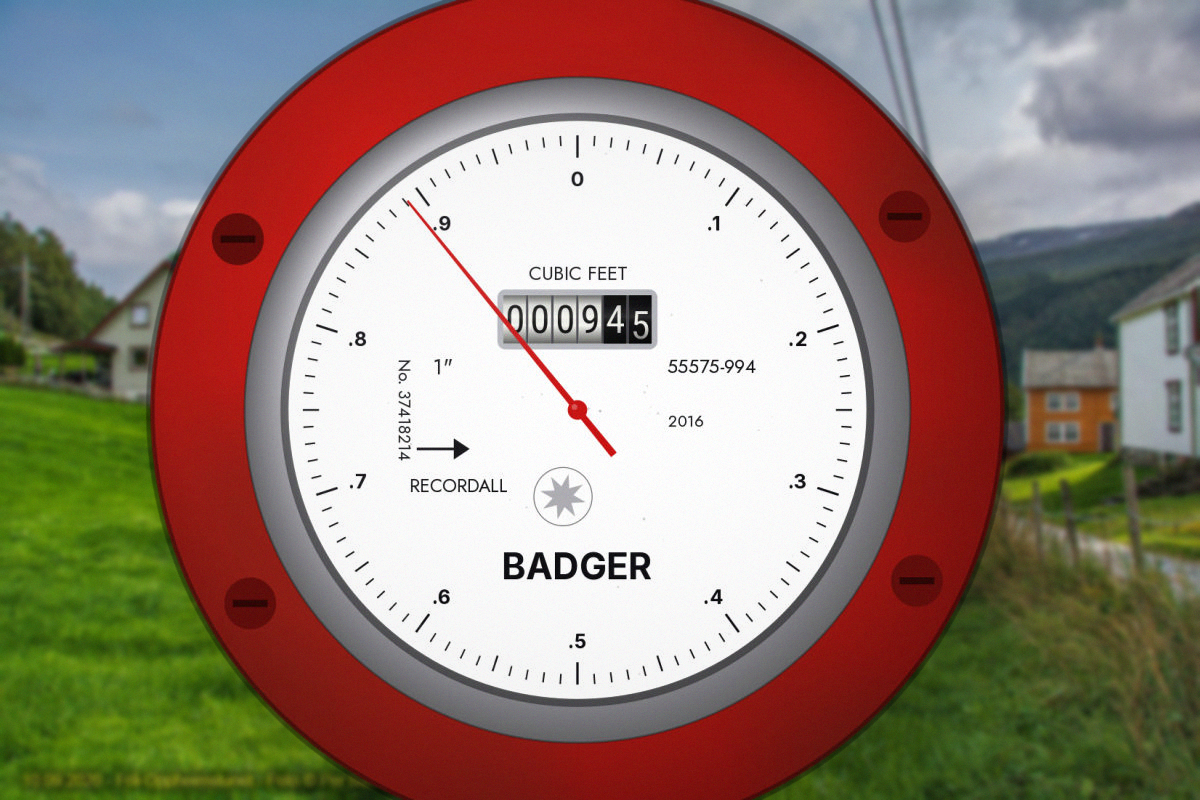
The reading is 944.89 ft³
